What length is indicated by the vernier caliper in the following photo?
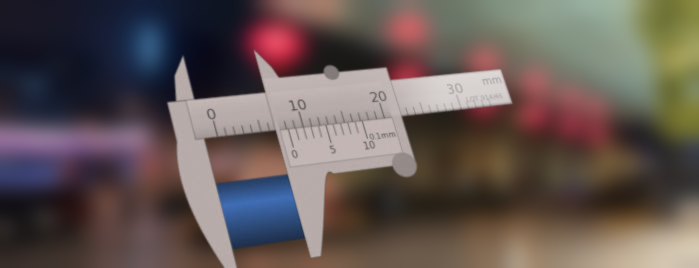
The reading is 8.2 mm
